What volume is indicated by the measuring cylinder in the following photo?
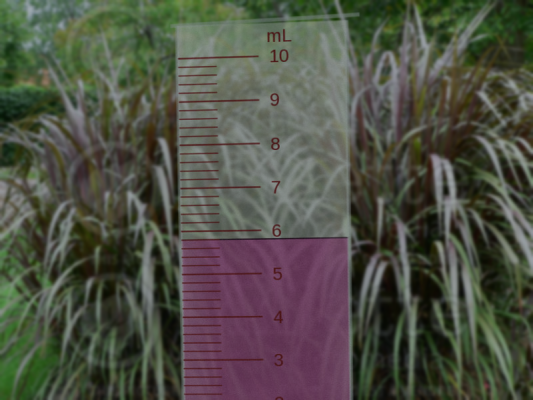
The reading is 5.8 mL
